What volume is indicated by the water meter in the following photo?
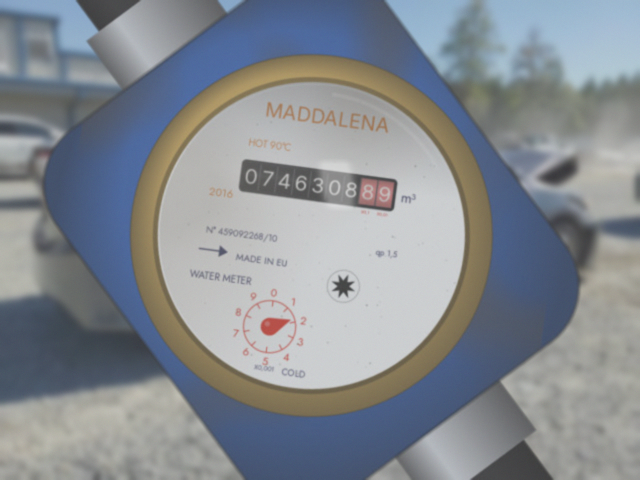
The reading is 746308.891 m³
